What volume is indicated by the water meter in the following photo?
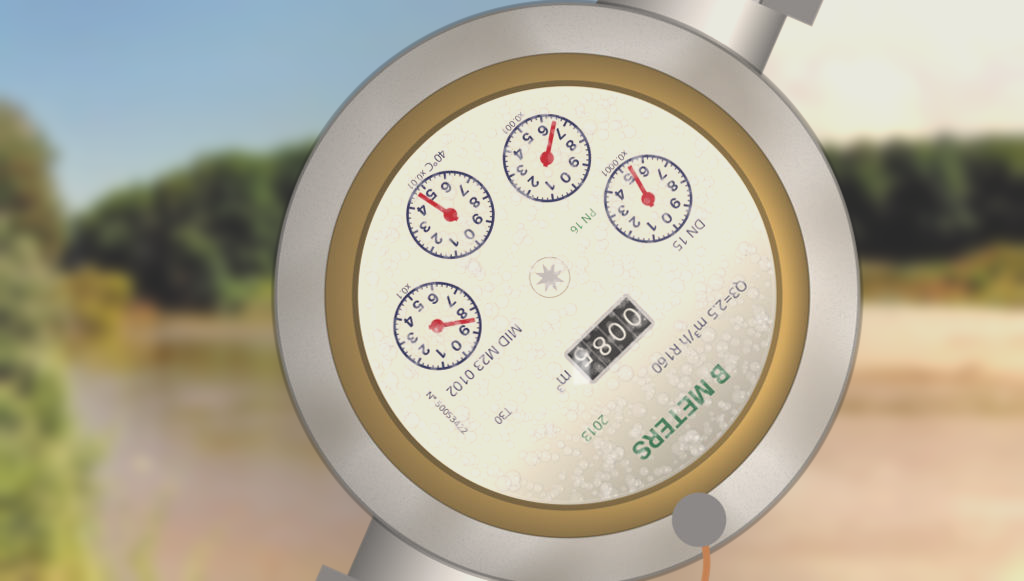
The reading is 84.8465 m³
